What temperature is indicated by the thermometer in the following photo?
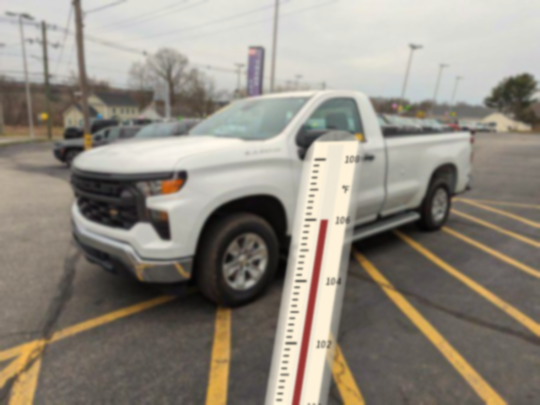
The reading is 106 °F
